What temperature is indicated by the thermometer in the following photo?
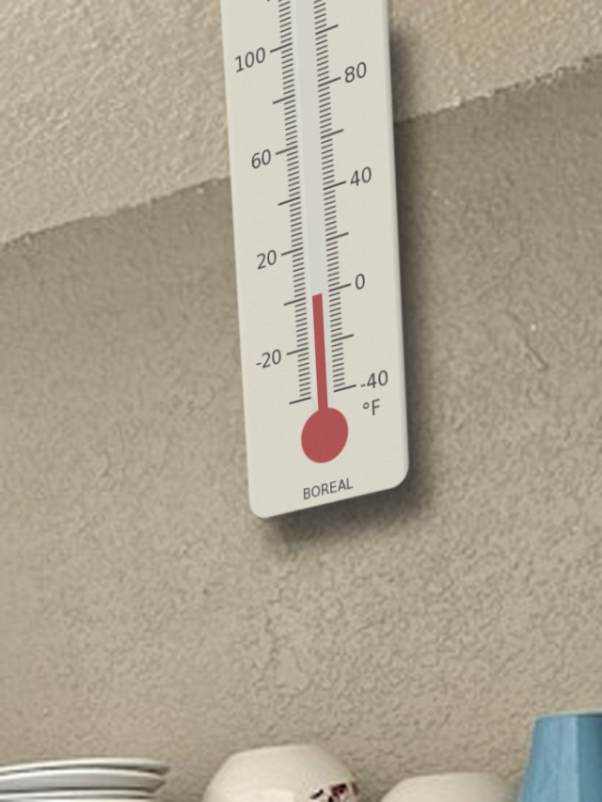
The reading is 0 °F
